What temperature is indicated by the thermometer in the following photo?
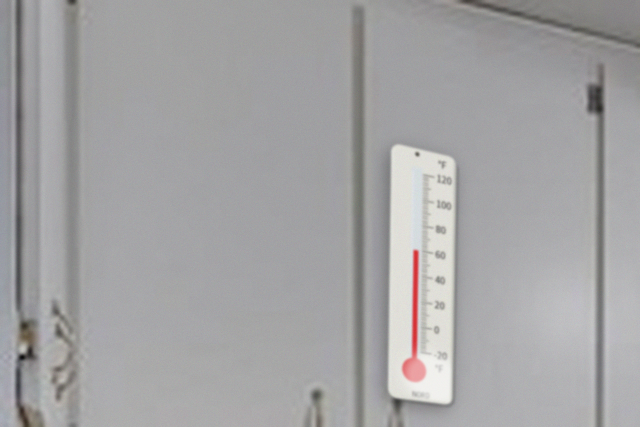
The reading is 60 °F
